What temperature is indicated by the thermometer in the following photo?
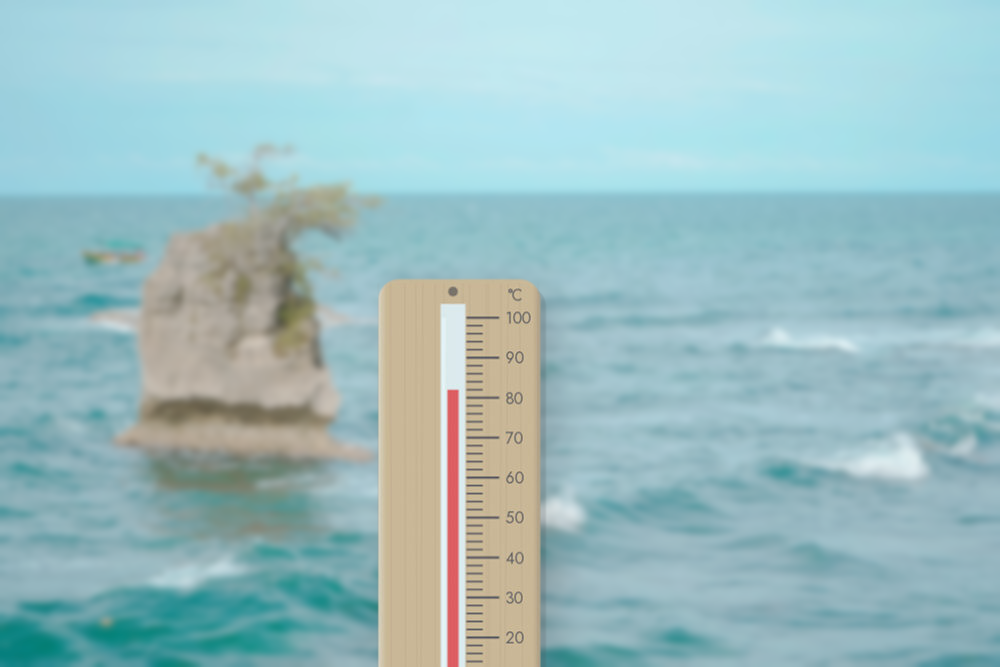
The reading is 82 °C
